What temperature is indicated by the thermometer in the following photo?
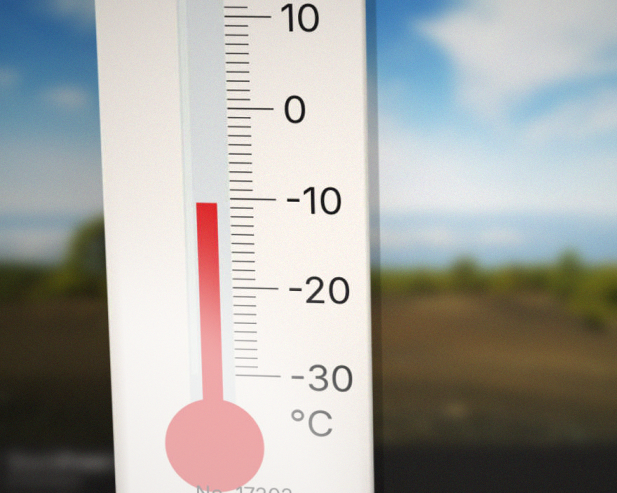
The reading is -10.5 °C
